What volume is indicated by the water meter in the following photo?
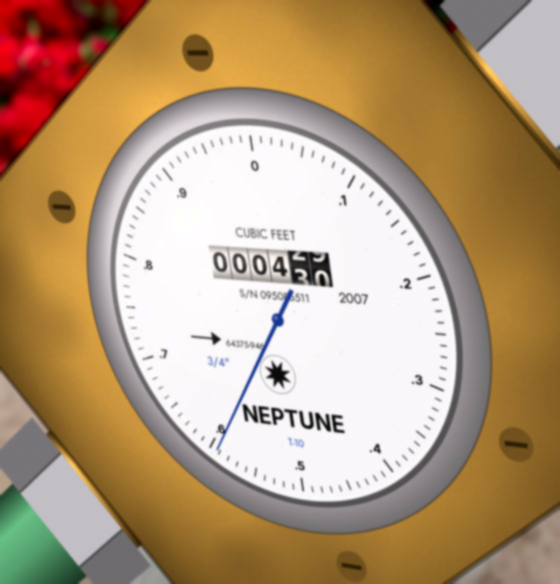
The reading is 429.59 ft³
